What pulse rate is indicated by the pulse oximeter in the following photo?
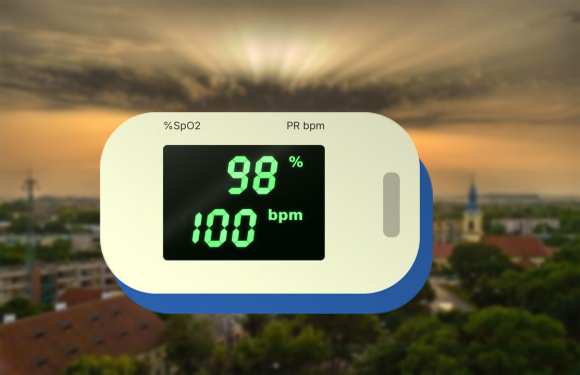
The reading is 100 bpm
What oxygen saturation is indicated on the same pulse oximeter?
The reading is 98 %
